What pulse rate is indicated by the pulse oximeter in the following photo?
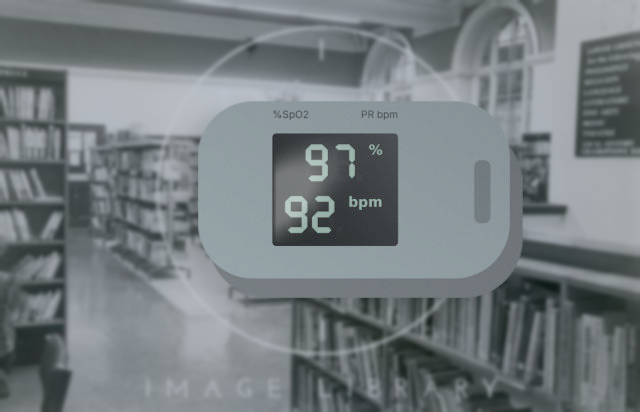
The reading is 92 bpm
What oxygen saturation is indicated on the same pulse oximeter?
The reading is 97 %
